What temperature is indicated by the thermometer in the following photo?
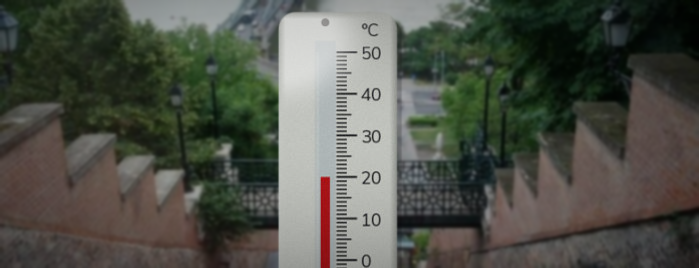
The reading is 20 °C
